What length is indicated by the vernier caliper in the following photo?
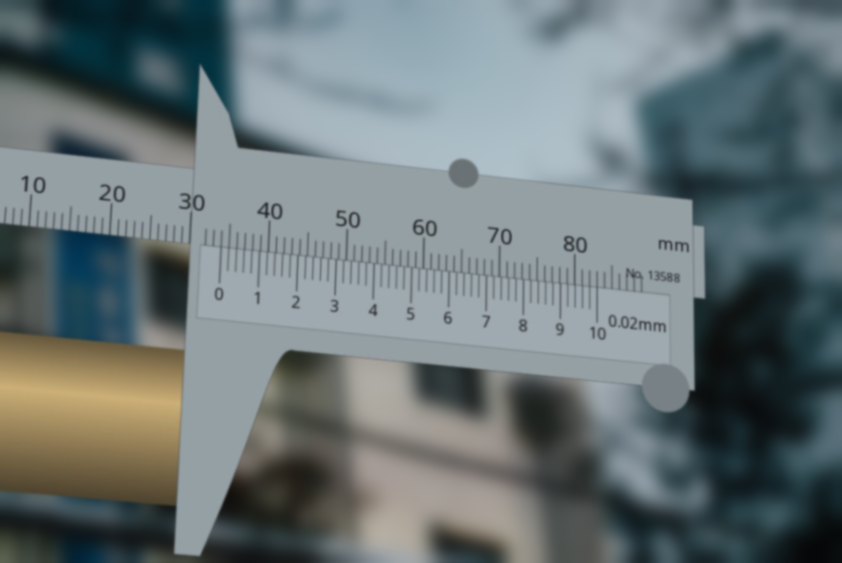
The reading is 34.0 mm
